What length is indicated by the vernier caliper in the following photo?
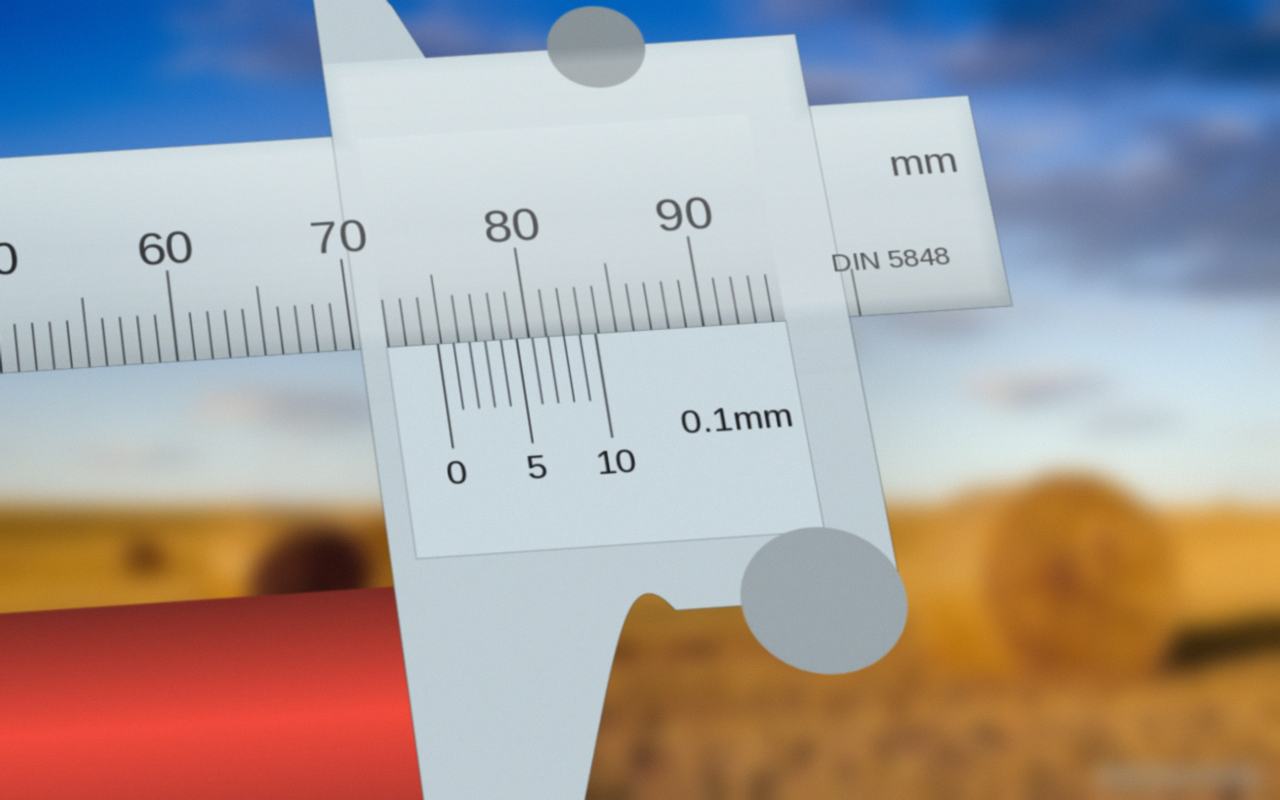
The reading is 74.8 mm
